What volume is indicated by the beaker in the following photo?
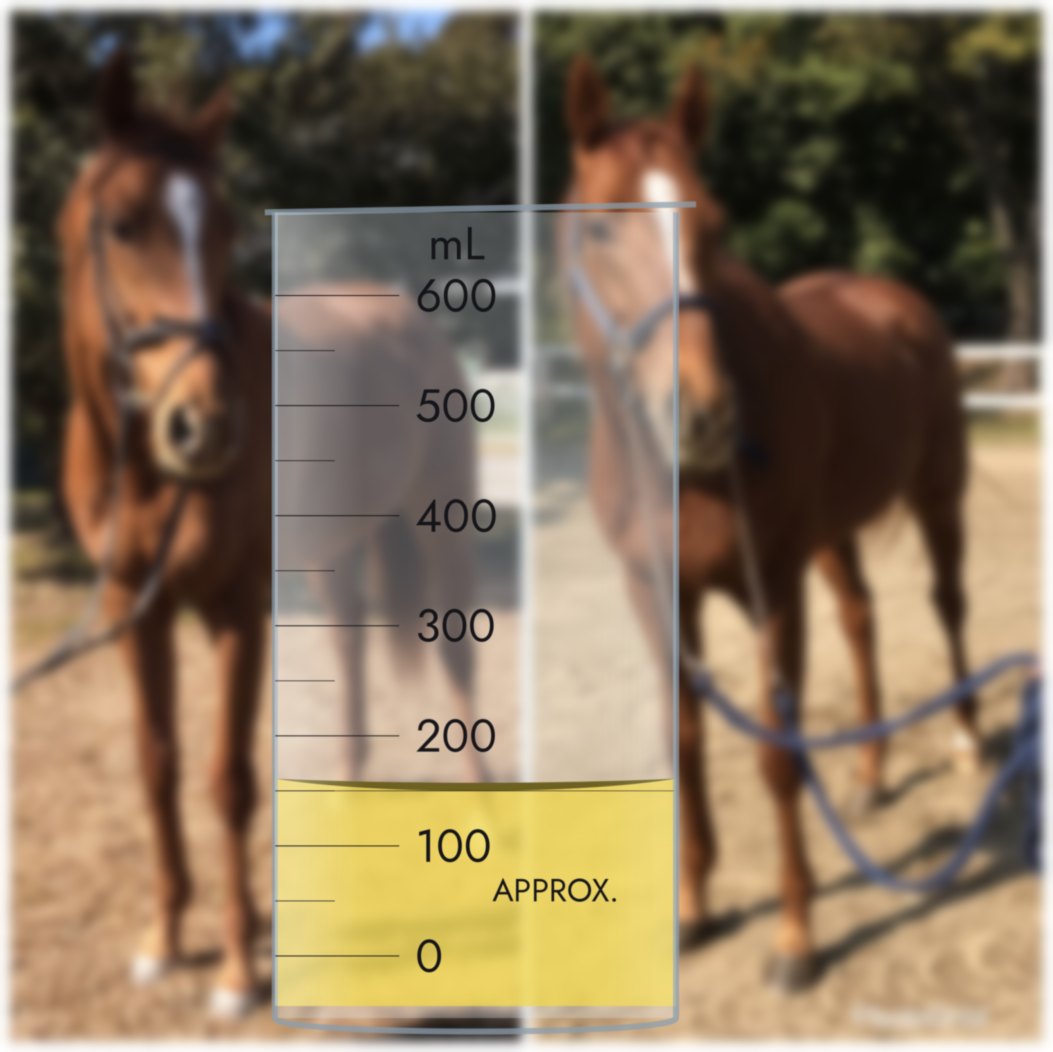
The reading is 150 mL
